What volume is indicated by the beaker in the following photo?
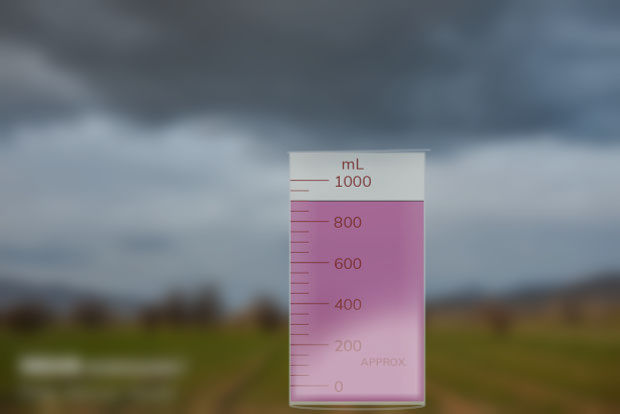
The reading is 900 mL
